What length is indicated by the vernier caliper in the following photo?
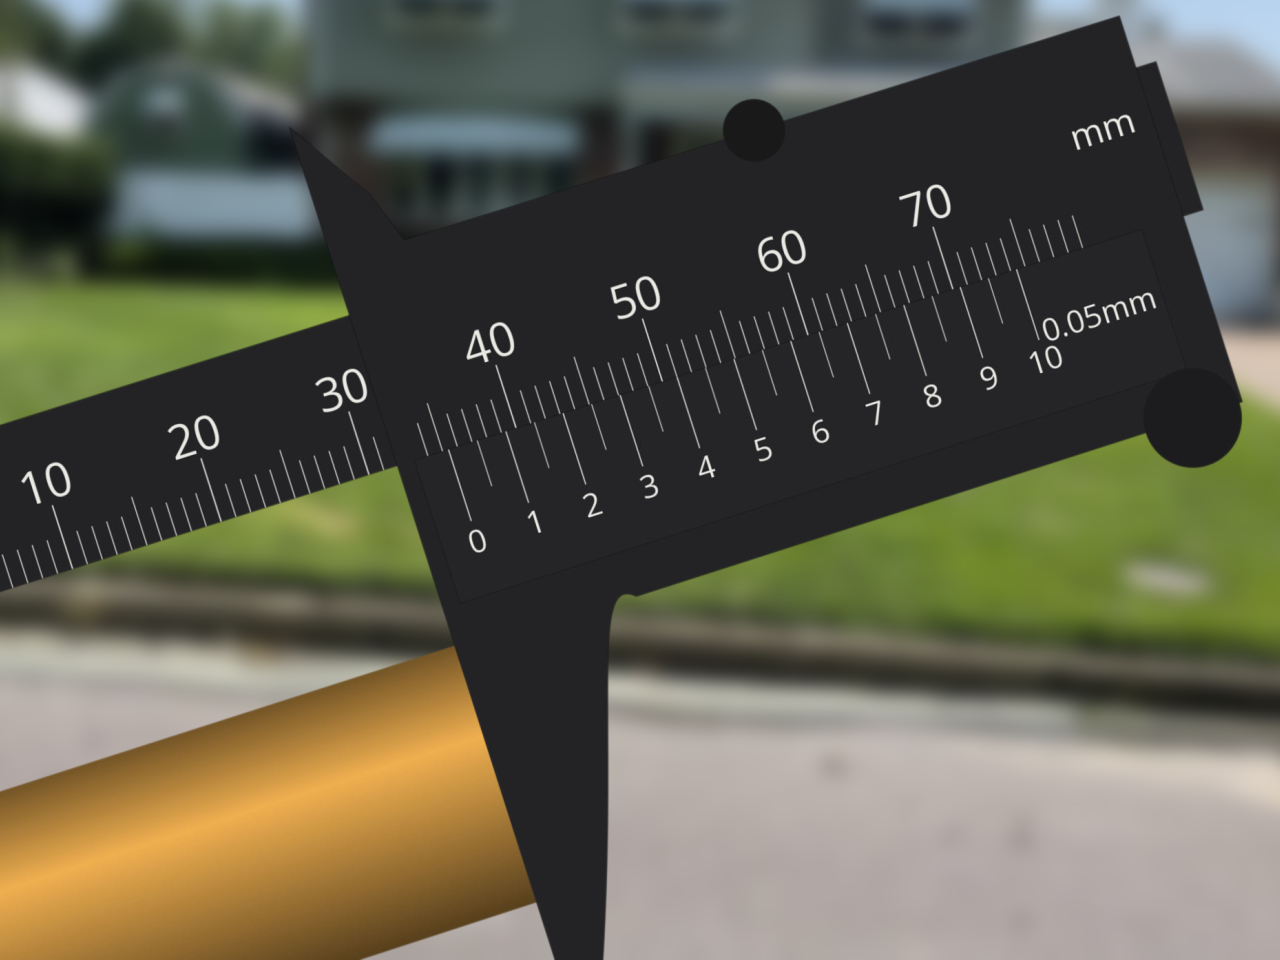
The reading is 35.4 mm
